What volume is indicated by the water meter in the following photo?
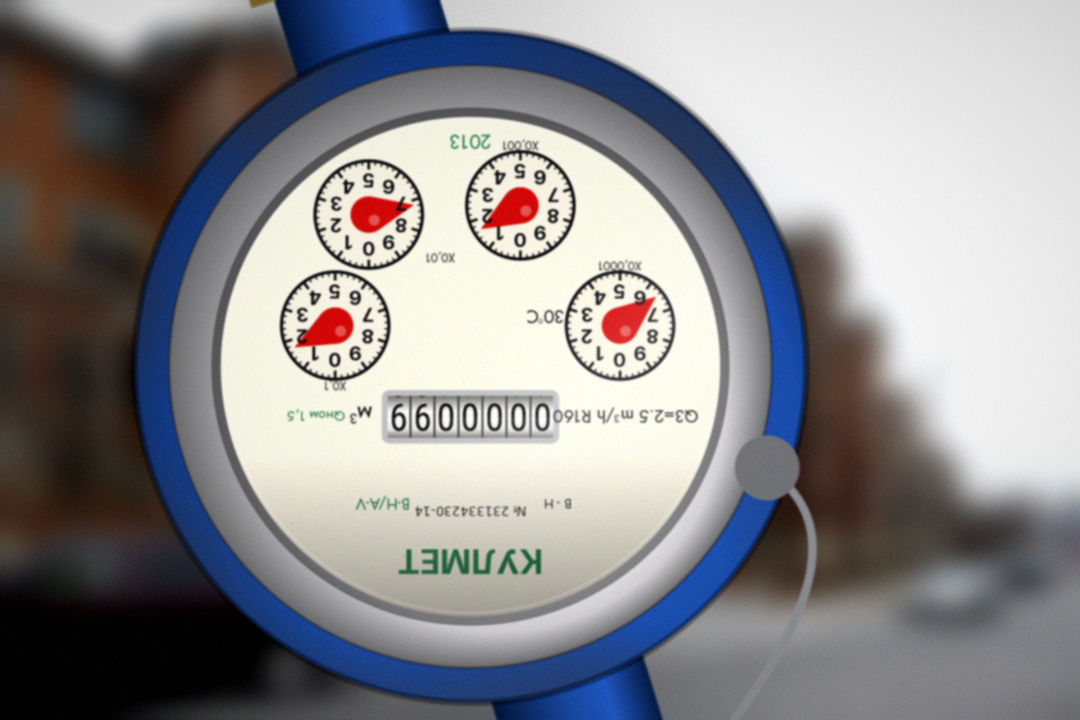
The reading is 99.1716 m³
